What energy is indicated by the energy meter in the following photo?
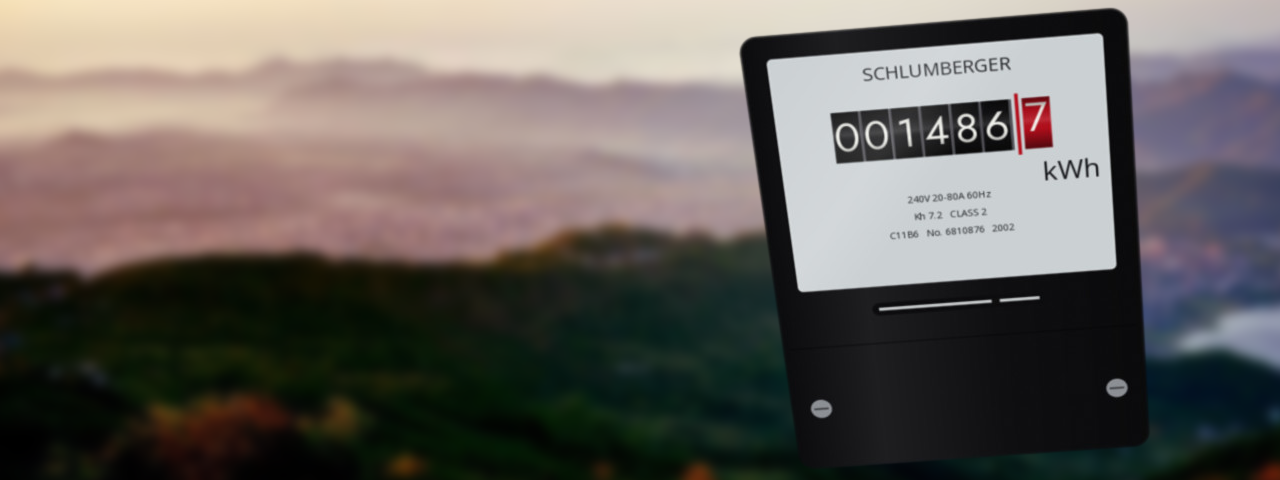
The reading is 1486.7 kWh
